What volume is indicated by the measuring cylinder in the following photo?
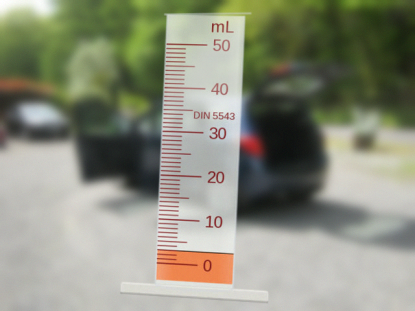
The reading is 3 mL
